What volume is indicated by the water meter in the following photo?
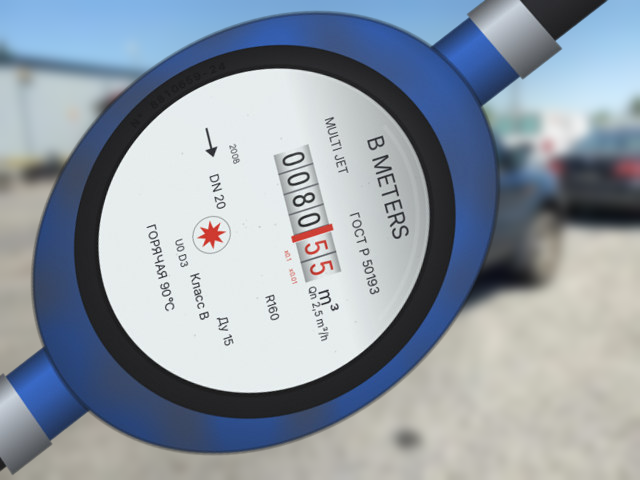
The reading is 80.55 m³
